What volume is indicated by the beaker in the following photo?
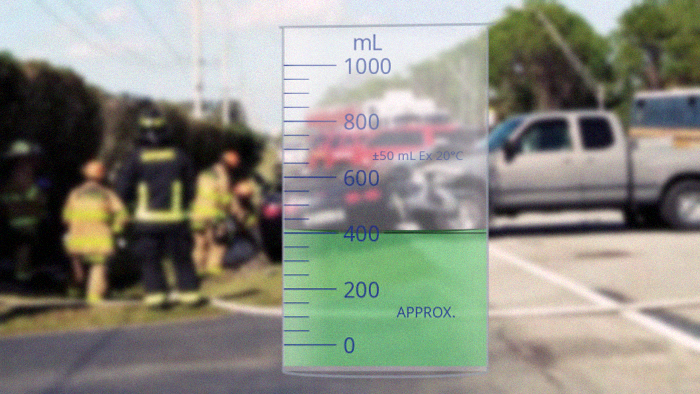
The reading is 400 mL
